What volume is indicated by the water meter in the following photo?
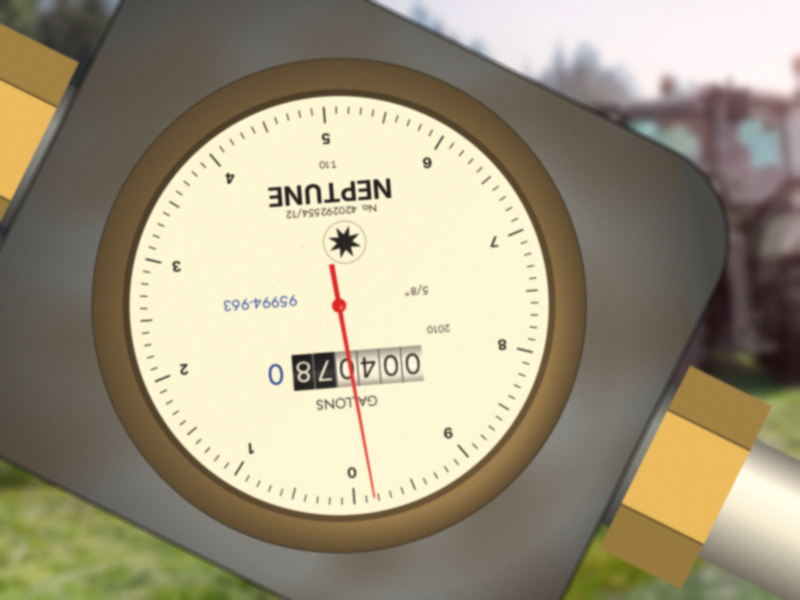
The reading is 40779.8 gal
